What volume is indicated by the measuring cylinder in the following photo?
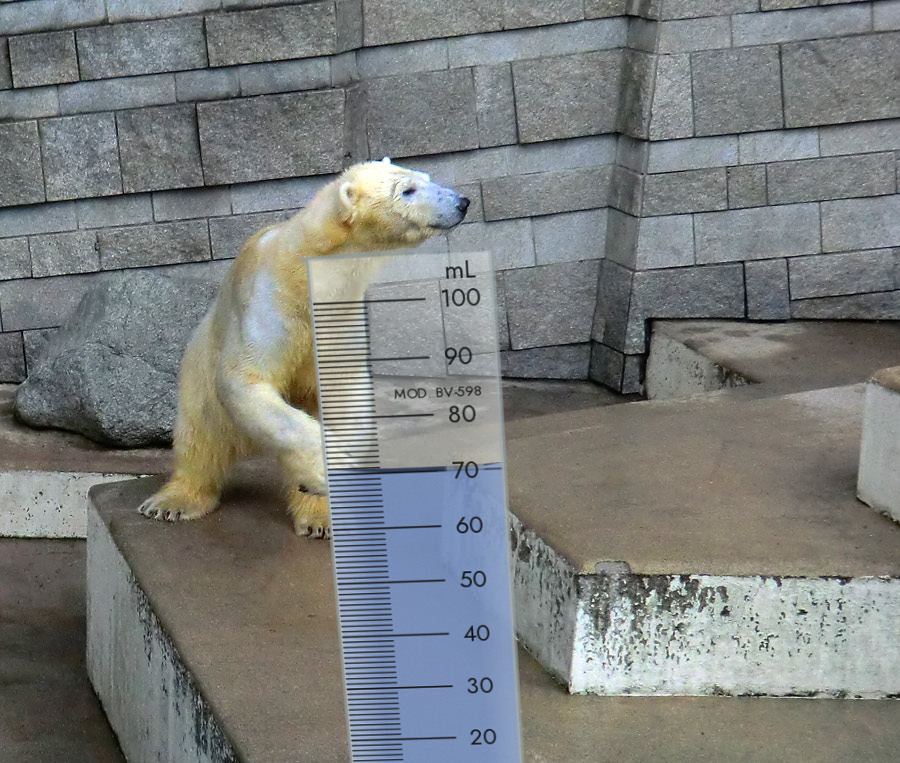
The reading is 70 mL
